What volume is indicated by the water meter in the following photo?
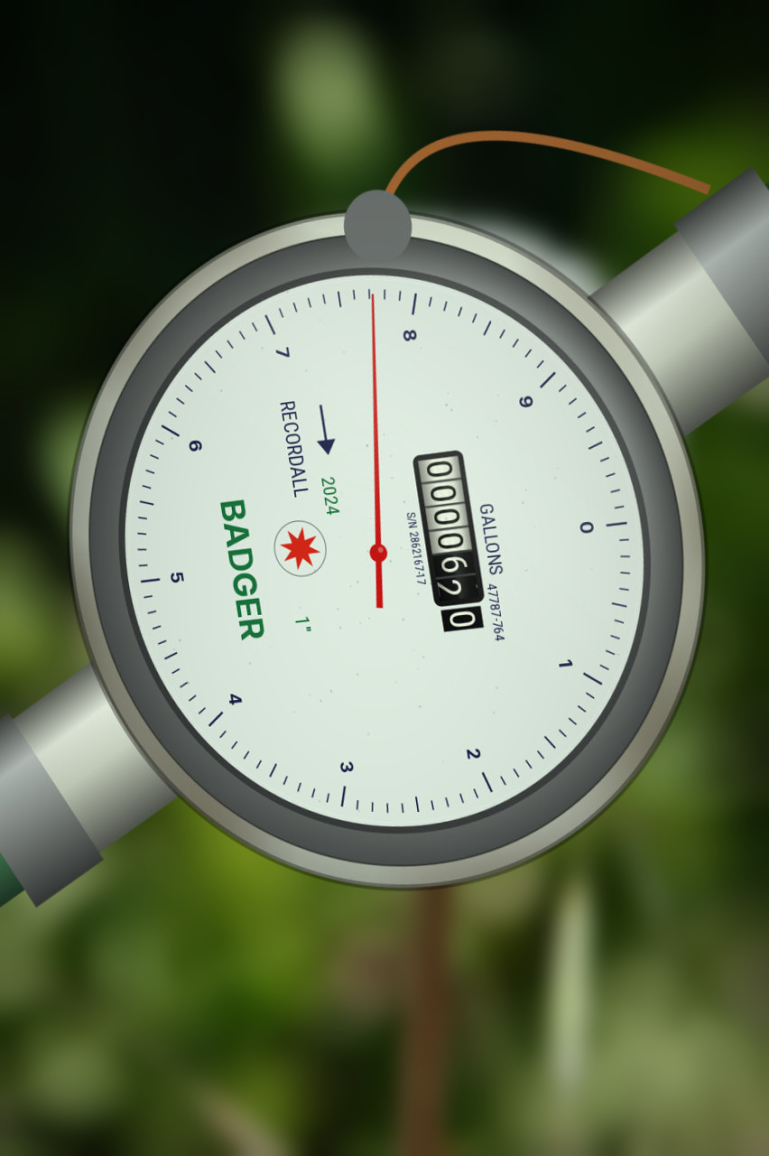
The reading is 617.7 gal
